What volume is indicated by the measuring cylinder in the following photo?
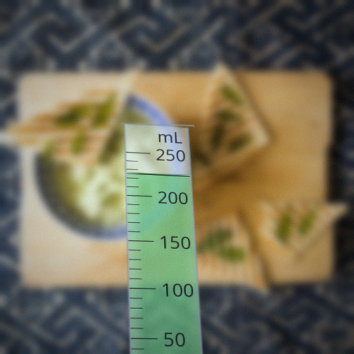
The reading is 225 mL
